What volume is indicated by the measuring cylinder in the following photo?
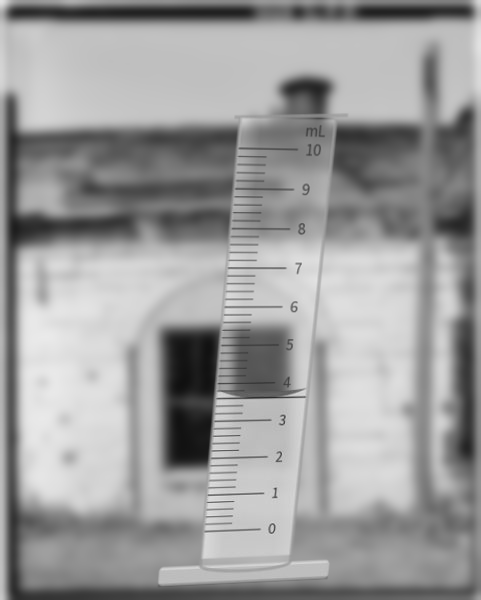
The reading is 3.6 mL
